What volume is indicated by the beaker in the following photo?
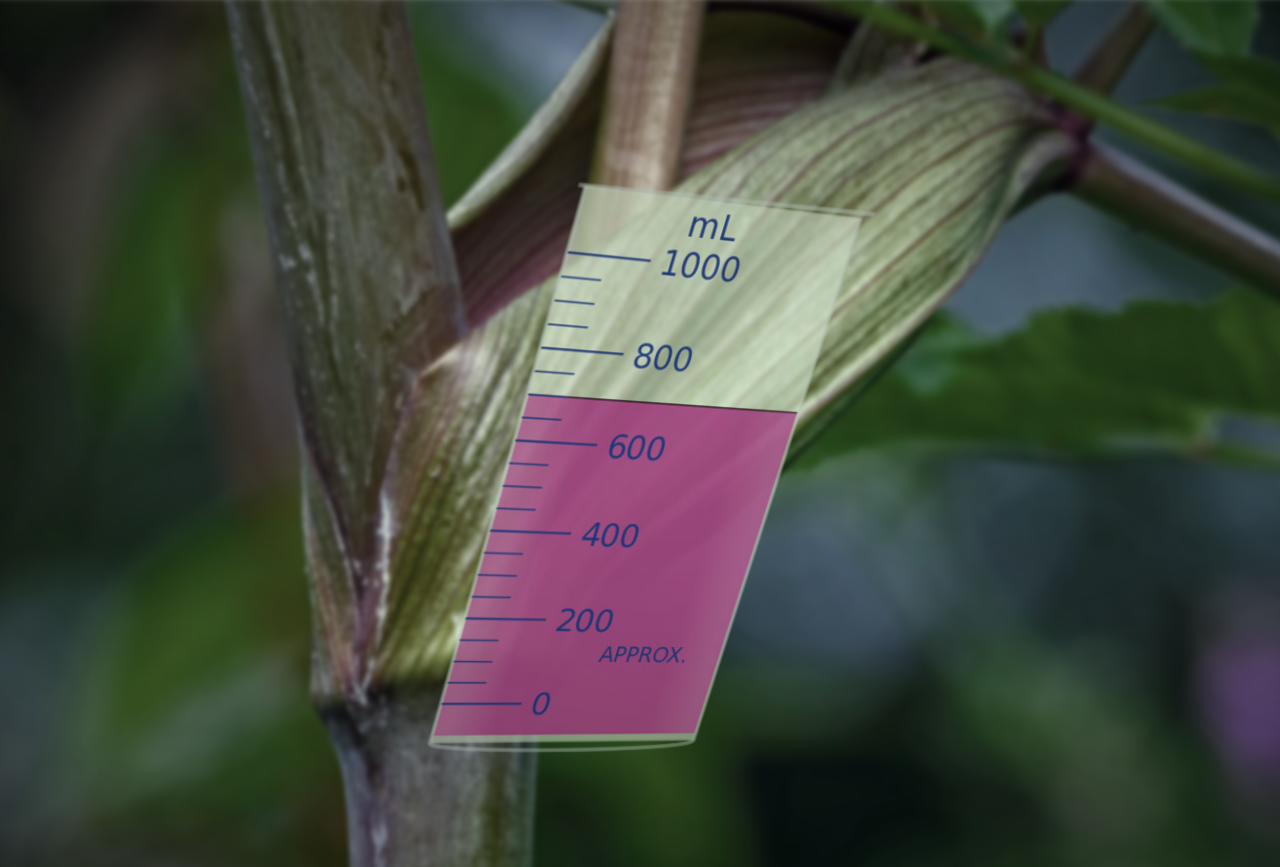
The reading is 700 mL
